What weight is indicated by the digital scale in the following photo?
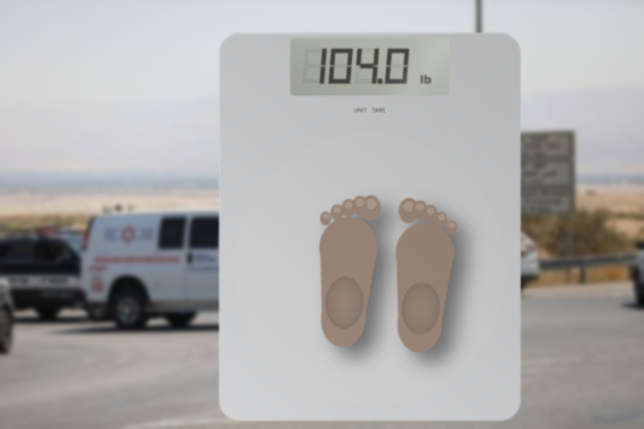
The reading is 104.0 lb
